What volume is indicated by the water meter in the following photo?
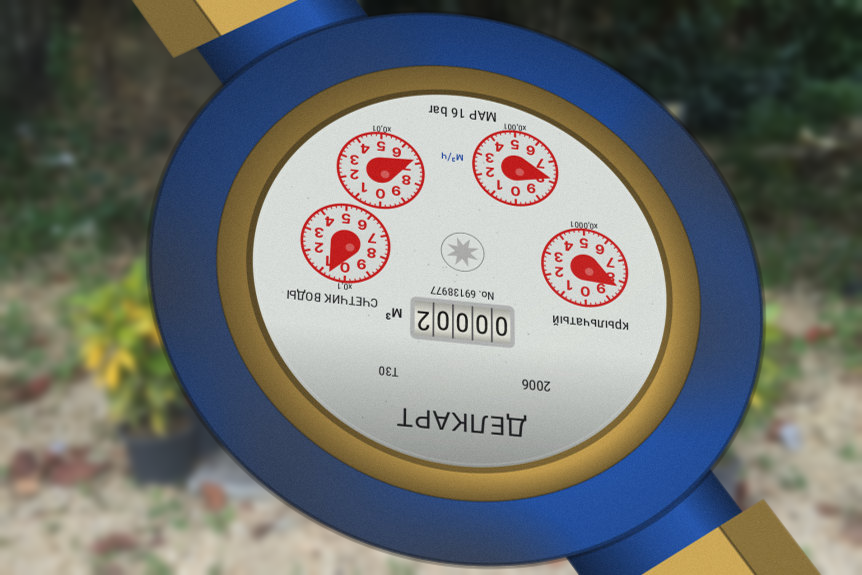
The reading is 2.0678 m³
